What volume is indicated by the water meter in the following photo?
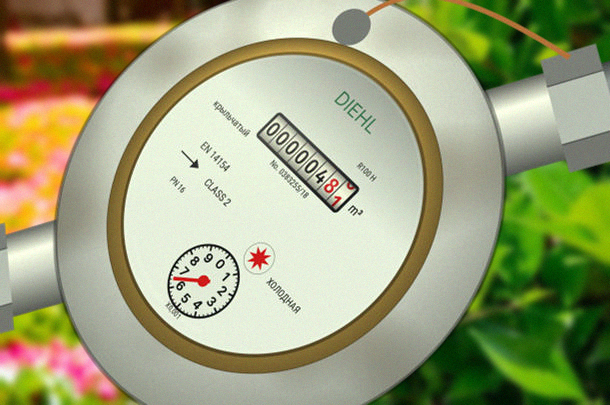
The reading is 4.806 m³
